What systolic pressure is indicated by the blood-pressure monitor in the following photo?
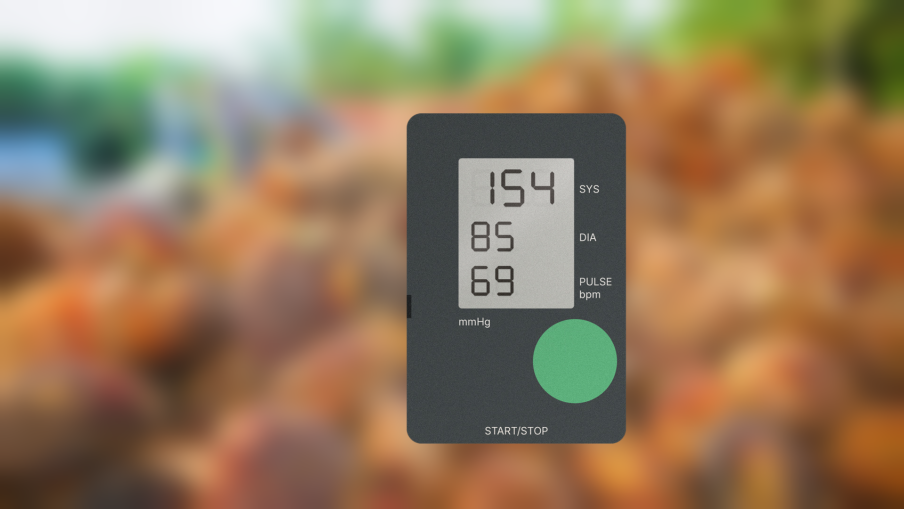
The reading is 154 mmHg
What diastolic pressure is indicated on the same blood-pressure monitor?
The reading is 85 mmHg
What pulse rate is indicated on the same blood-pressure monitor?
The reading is 69 bpm
